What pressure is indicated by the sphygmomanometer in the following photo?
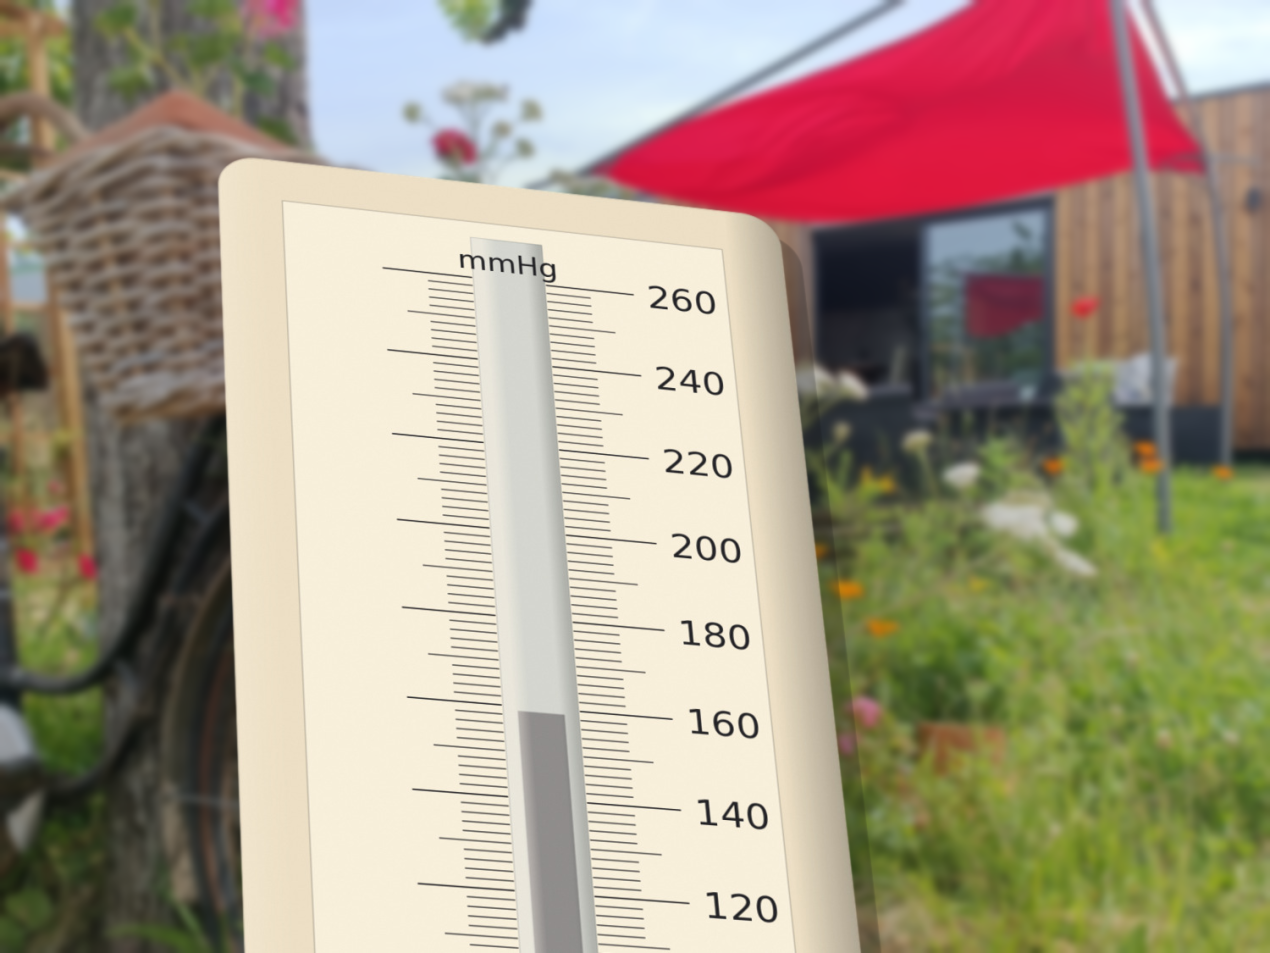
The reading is 159 mmHg
